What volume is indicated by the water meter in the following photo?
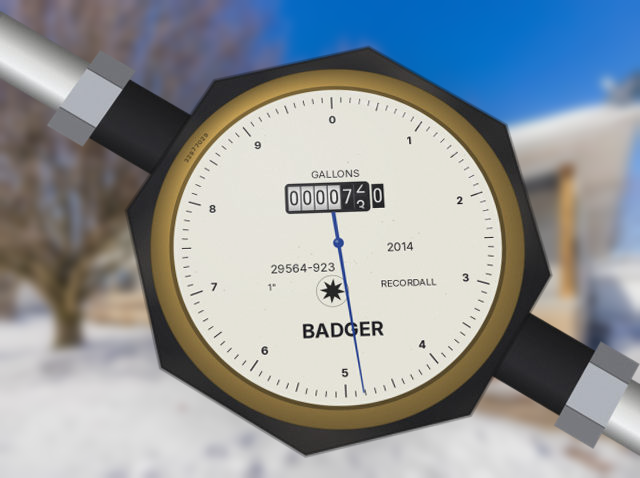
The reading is 724.8 gal
